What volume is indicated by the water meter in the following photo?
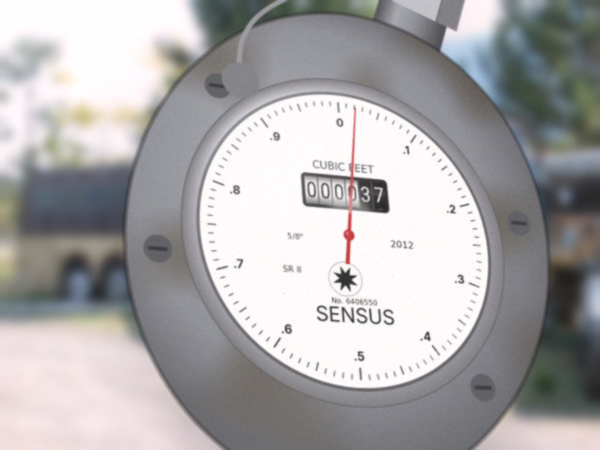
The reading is 37.02 ft³
